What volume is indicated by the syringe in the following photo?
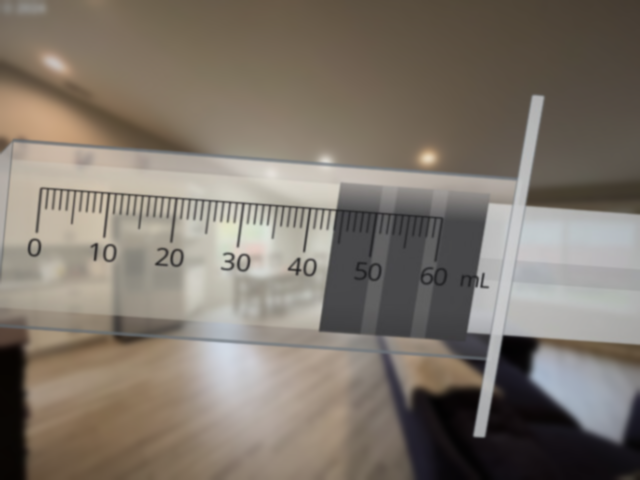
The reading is 44 mL
